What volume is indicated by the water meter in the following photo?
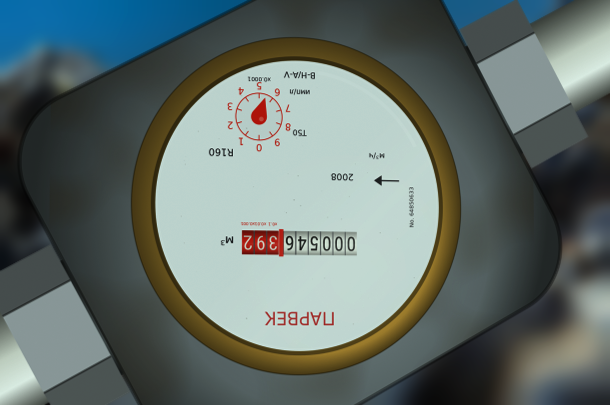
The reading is 546.3925 m³
